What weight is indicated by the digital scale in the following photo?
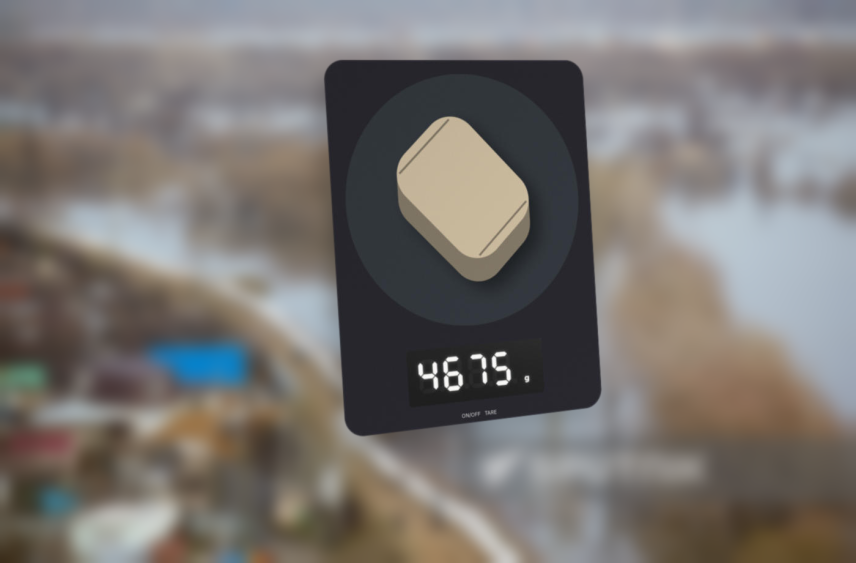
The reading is 4675 g
